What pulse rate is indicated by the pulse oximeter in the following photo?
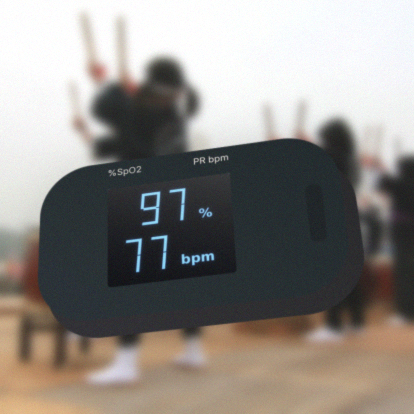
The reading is 77 bpm
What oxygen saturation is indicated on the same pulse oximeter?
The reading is 97 %
